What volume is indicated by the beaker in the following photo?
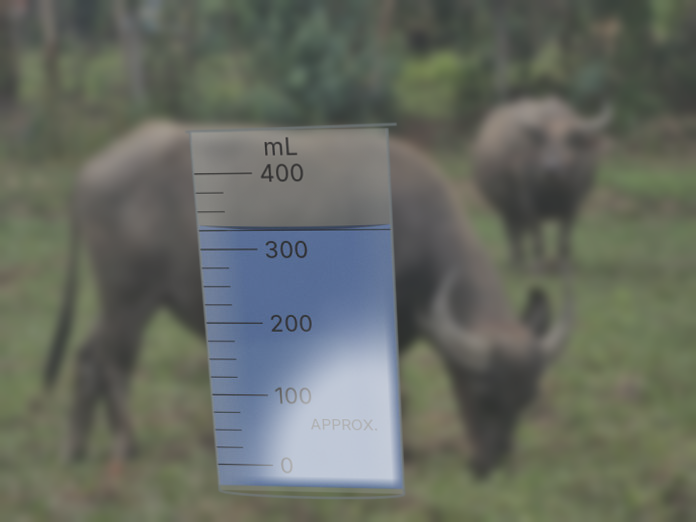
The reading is 325 mL
